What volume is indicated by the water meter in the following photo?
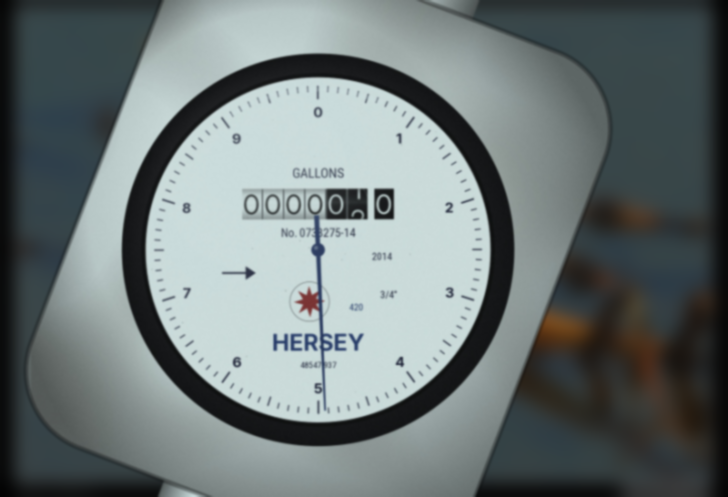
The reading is 14.9 gal
